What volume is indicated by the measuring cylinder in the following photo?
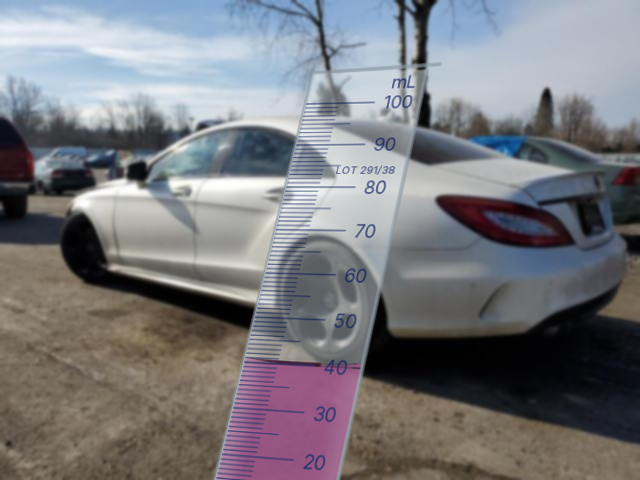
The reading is 40 mL
